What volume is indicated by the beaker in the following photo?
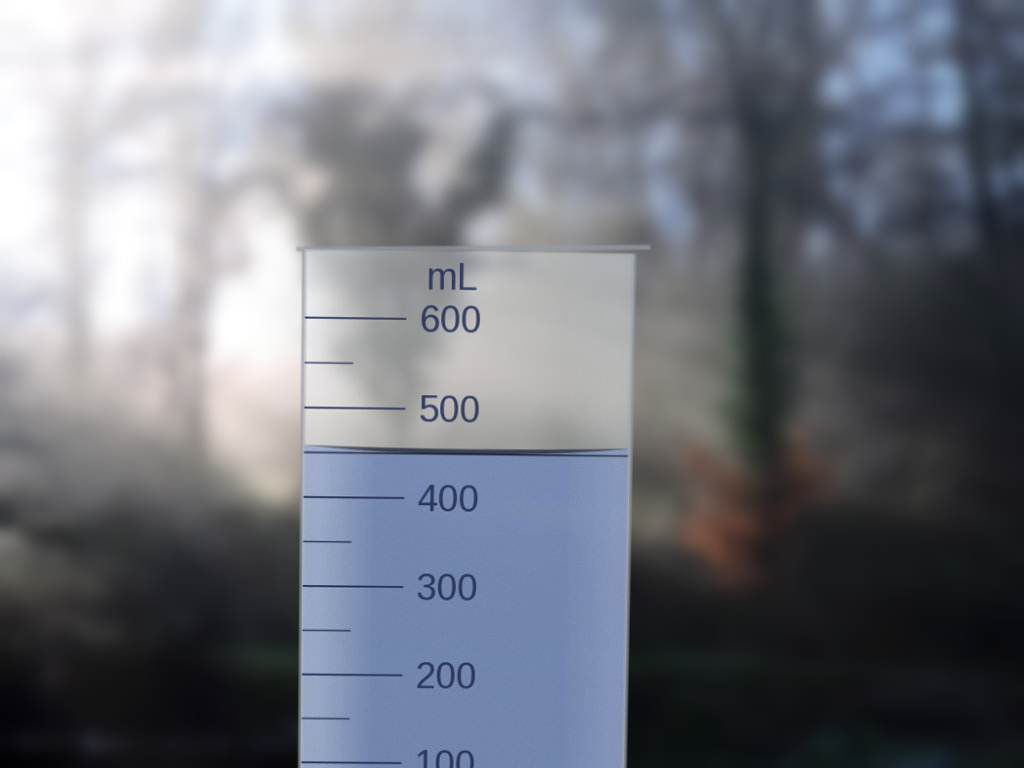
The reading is 450 mL
